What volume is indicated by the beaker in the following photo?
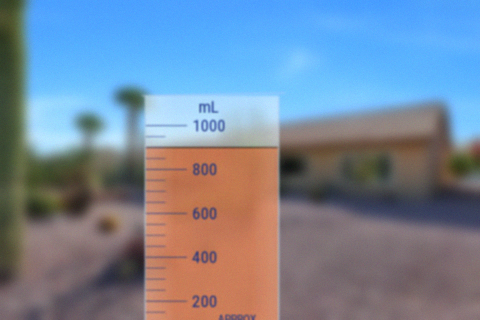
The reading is 900 mL
